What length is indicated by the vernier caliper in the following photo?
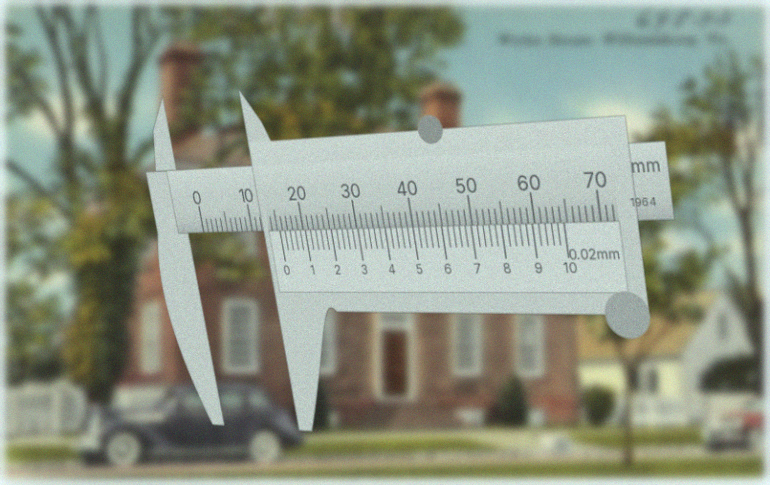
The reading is 15.5 mm
